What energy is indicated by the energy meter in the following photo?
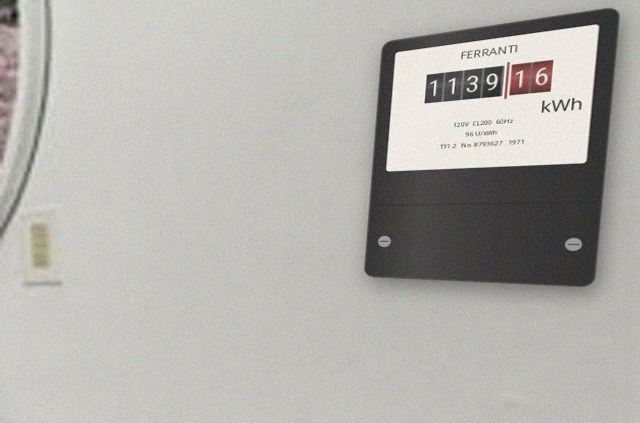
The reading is 1139.16 kWh
